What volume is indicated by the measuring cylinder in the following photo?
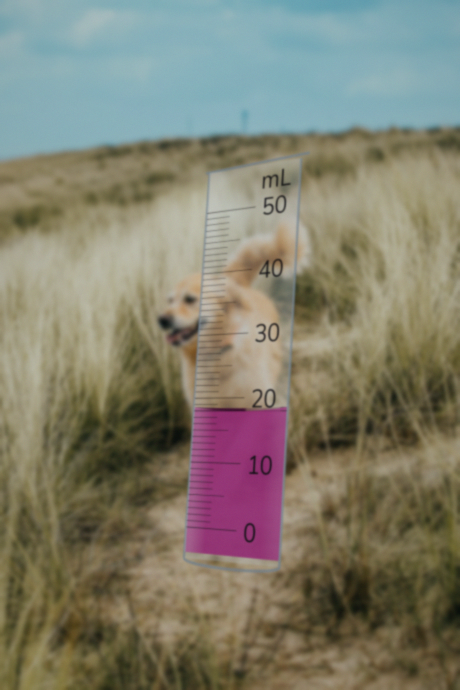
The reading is 18 mL
